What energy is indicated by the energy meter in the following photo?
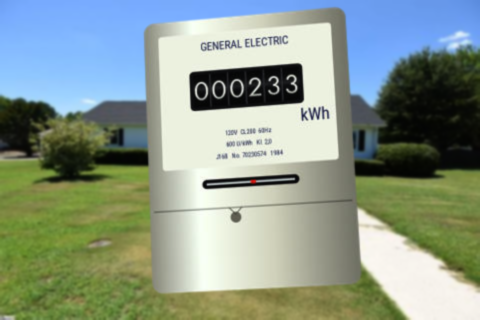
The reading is 233 kWh
